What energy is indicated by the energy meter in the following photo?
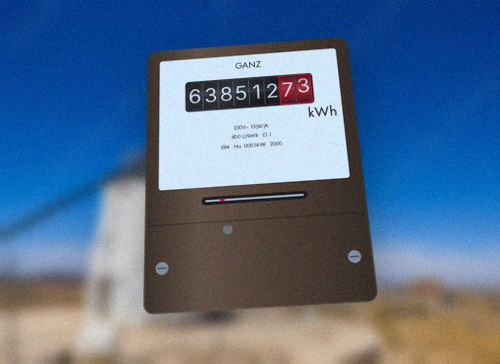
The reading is 638512.73 kWh
